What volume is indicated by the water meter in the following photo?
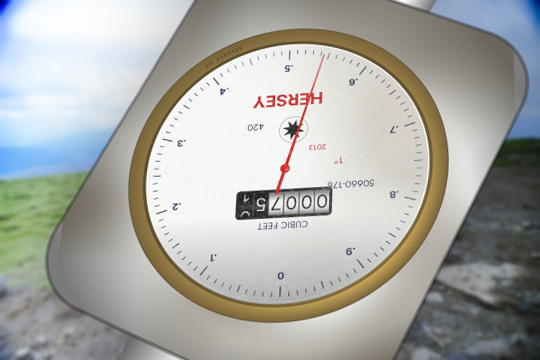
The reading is 750.54 ft³
